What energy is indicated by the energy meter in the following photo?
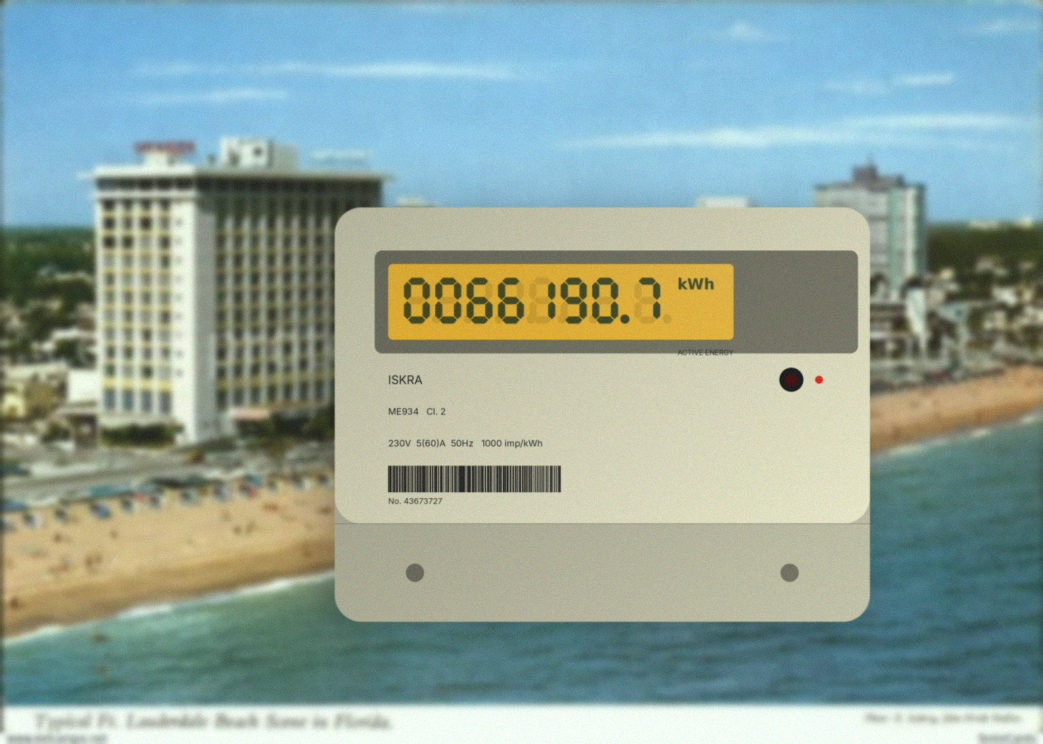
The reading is 66190.7 kWh
